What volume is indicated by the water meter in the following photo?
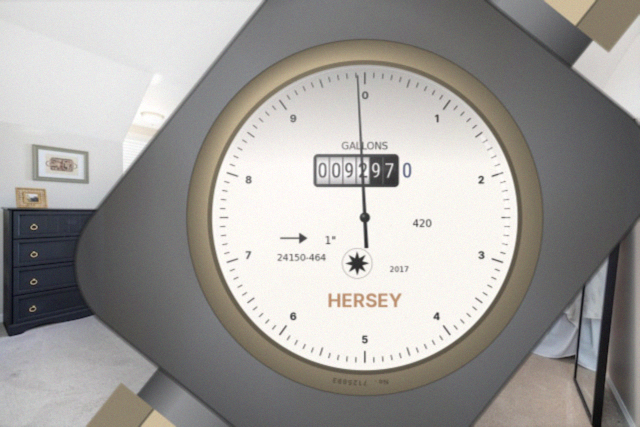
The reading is 92969.9 gal
